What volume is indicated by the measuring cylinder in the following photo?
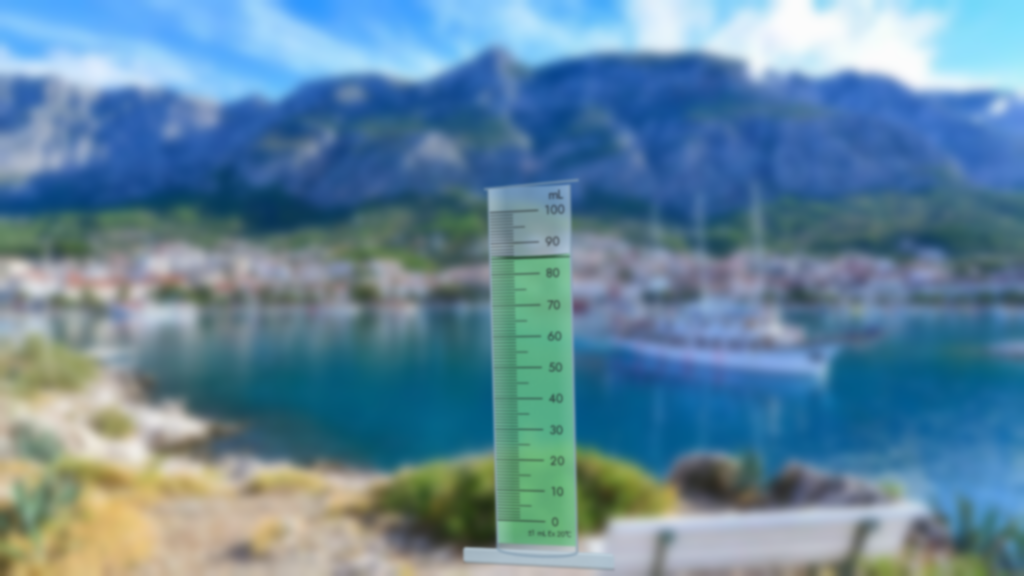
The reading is 85 mL
